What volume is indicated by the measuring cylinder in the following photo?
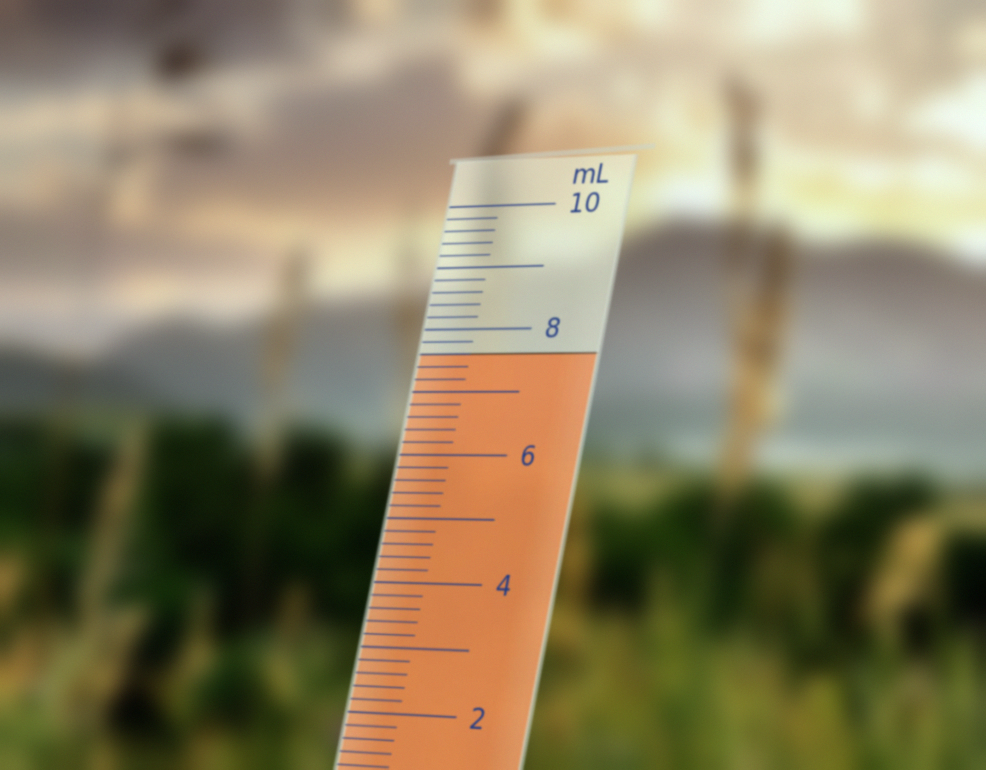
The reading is 7.6 mL
